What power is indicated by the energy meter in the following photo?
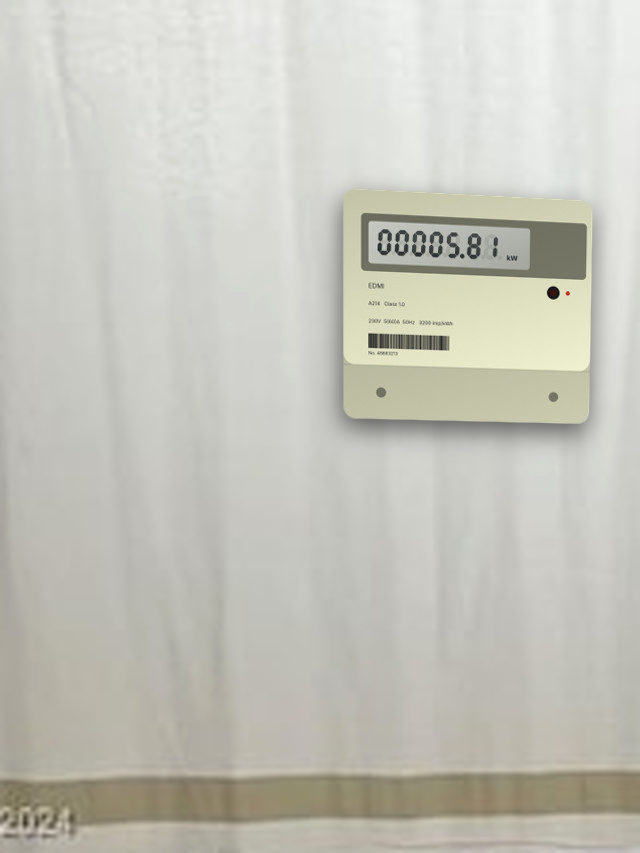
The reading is 5.81 kW
